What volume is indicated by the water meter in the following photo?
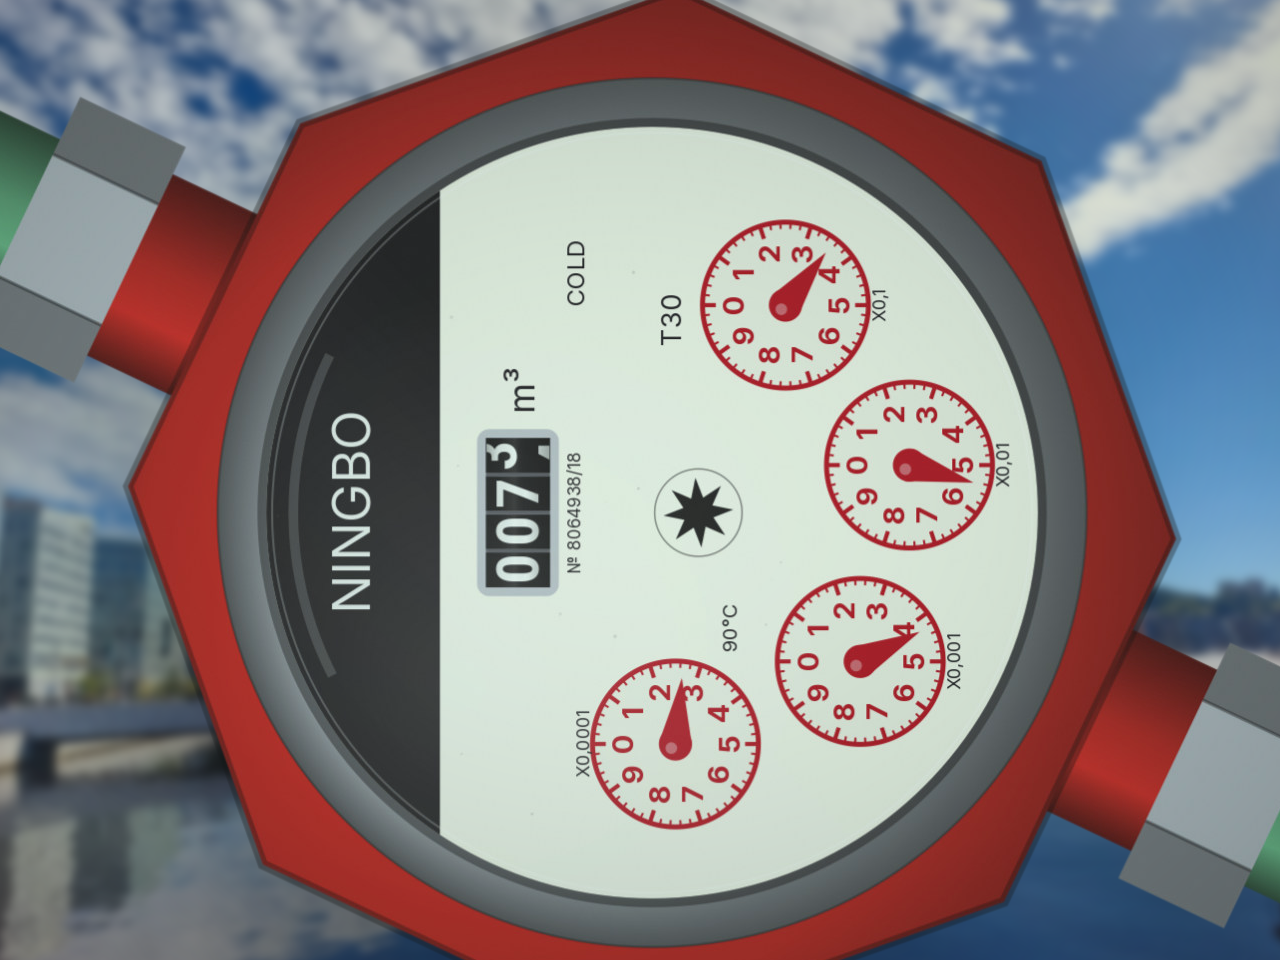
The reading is 73.3542 m³
